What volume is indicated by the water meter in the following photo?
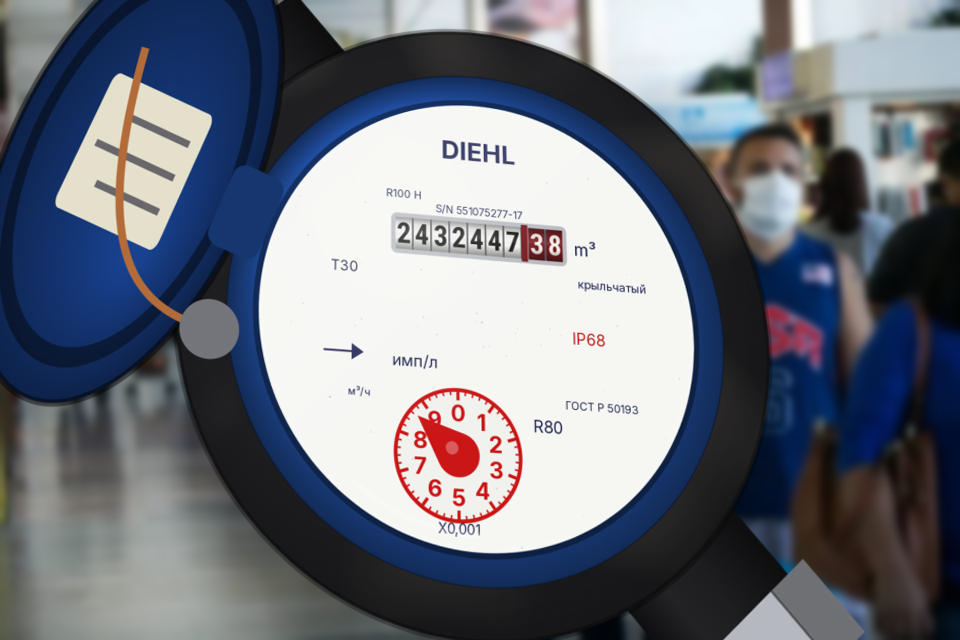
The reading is 2432447.388 m³
